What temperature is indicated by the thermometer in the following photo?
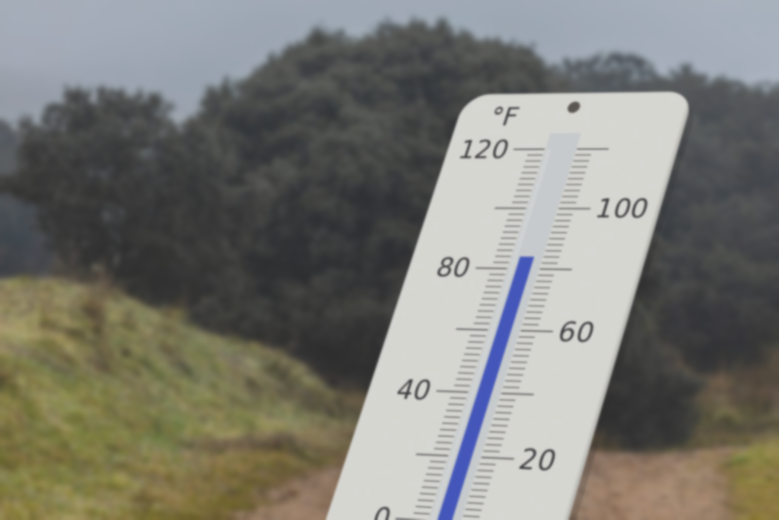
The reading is 84 °F
